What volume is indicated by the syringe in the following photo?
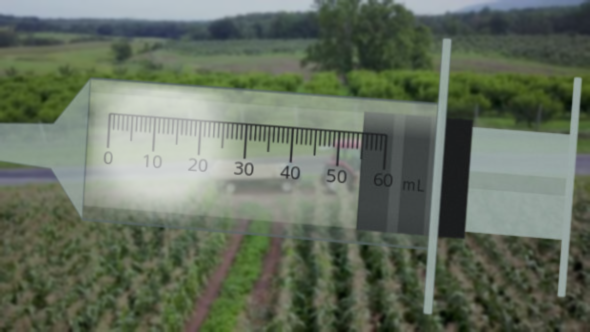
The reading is 55 mL
